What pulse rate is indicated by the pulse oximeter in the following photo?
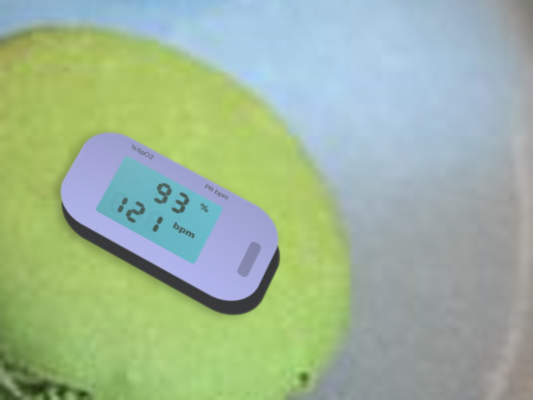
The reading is 121 bpm
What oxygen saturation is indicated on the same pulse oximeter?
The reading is 93 %
